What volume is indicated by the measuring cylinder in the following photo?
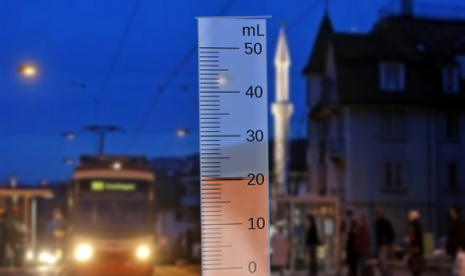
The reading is 20 mL
